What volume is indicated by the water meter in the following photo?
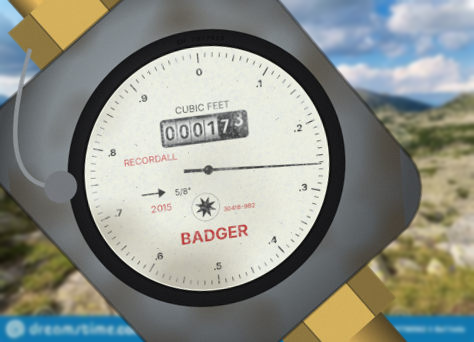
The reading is 173.26 ft³
